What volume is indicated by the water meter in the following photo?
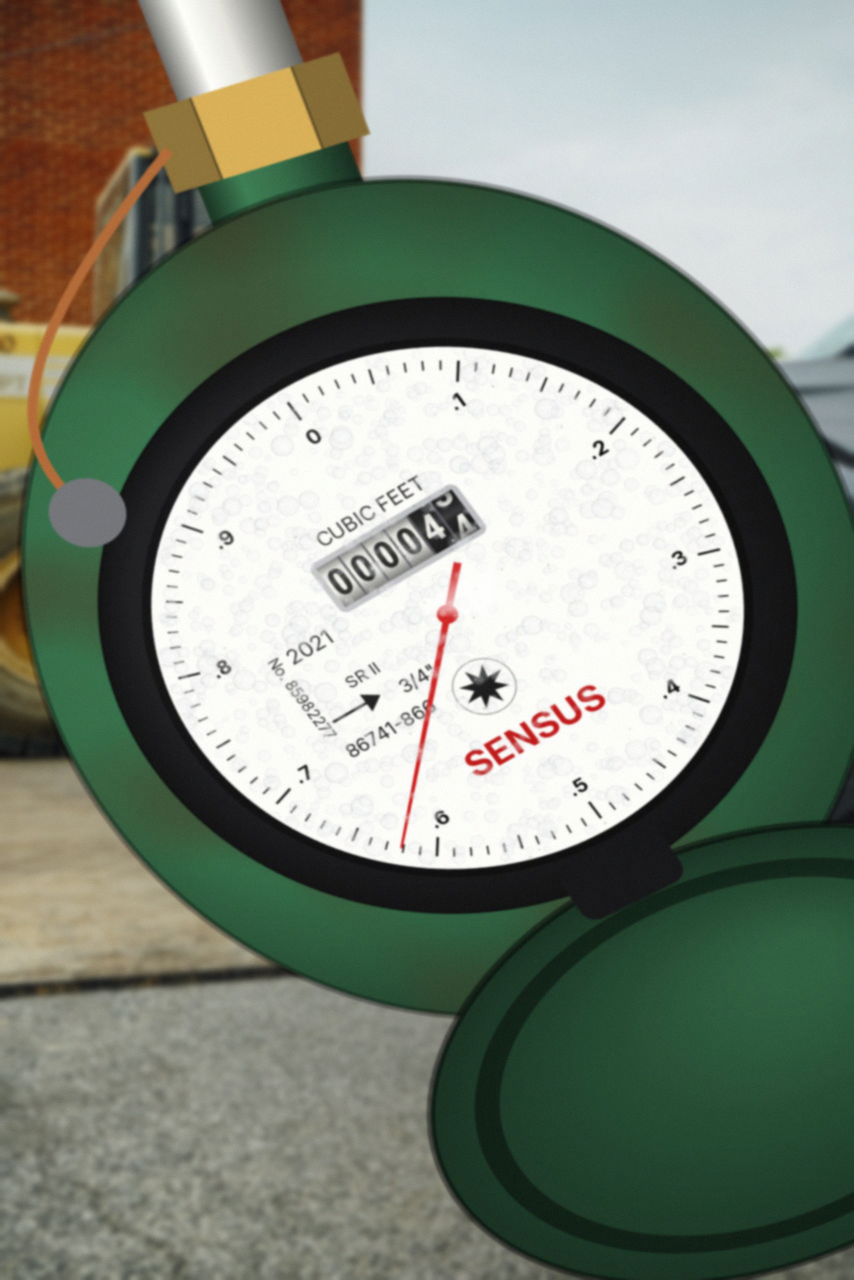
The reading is 43.62 ft³
